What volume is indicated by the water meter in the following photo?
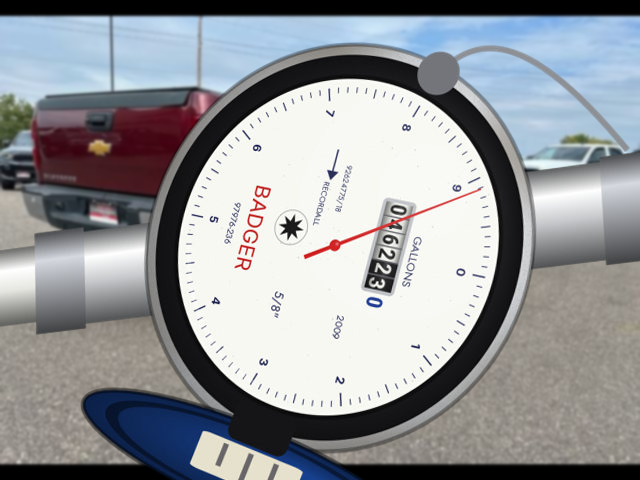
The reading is 462229.1 gal
